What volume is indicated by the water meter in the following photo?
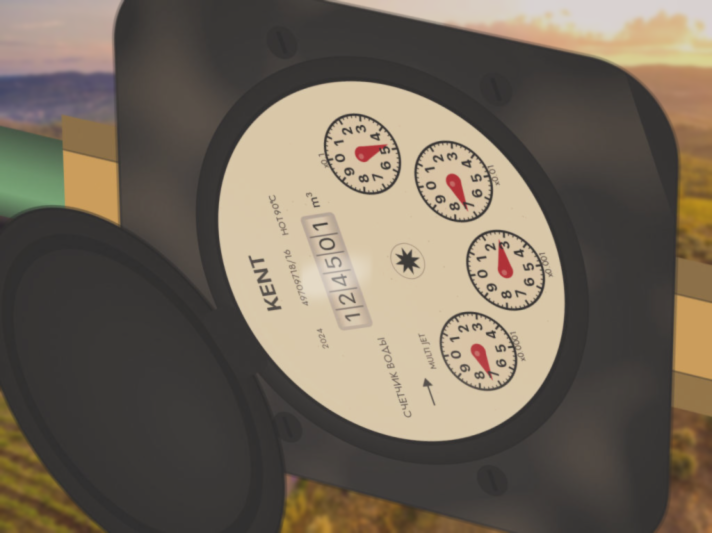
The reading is 124501.4727 m³
